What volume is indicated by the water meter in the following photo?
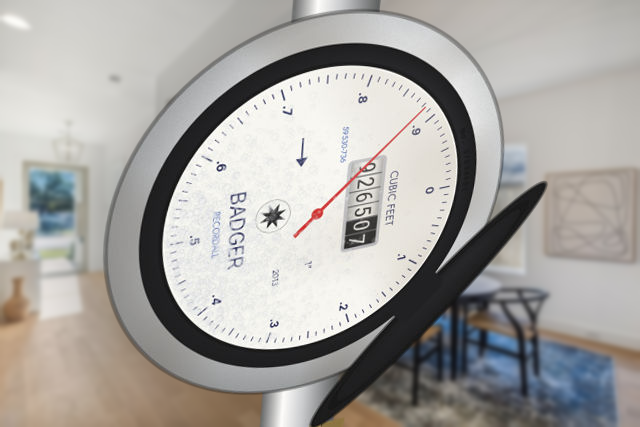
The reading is 926506.88 ft³
